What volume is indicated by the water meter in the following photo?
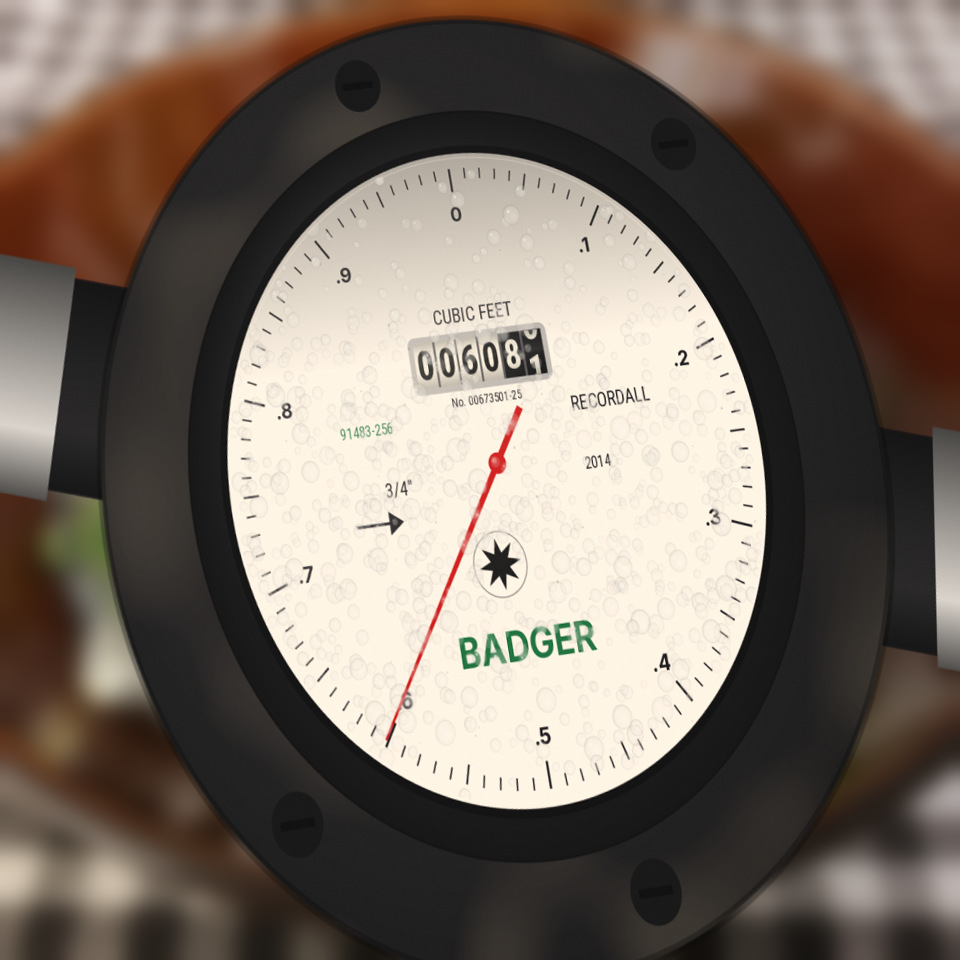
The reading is 6080.60 ft³
